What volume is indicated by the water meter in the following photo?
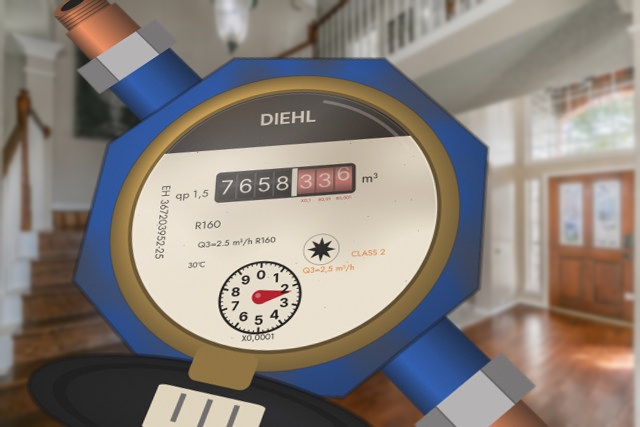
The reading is 7658.3362 m³
